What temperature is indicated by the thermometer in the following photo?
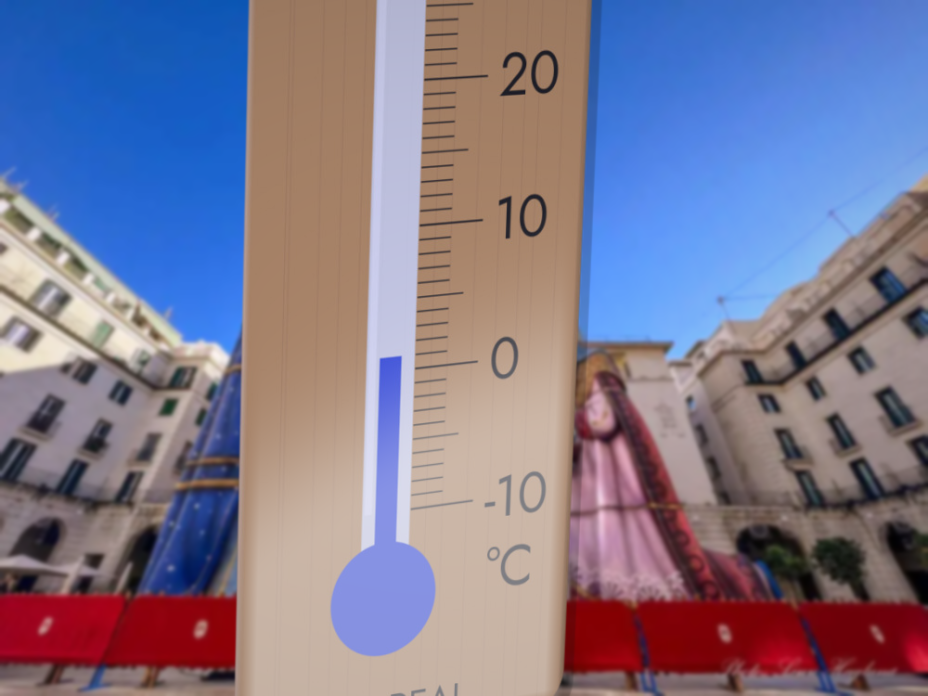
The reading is 1 °C
